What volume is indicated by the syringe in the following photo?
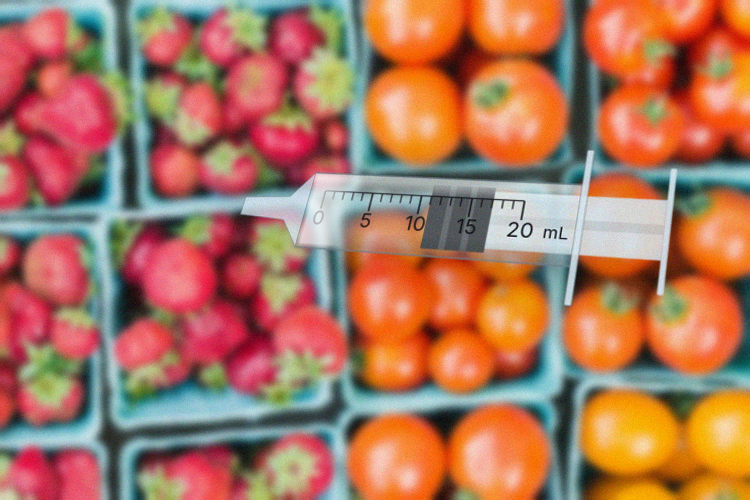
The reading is 11 mL
